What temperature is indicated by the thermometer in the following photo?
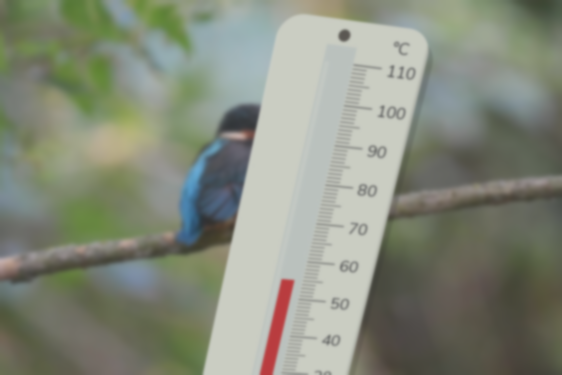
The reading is 55 °C
